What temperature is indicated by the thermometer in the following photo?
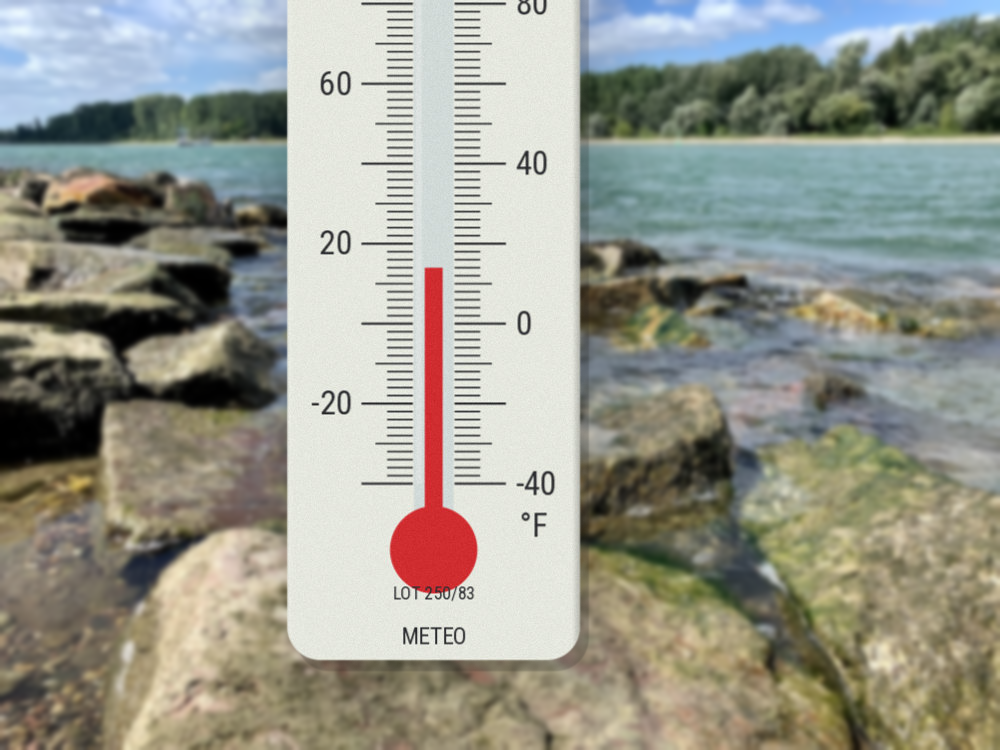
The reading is 14 °F
